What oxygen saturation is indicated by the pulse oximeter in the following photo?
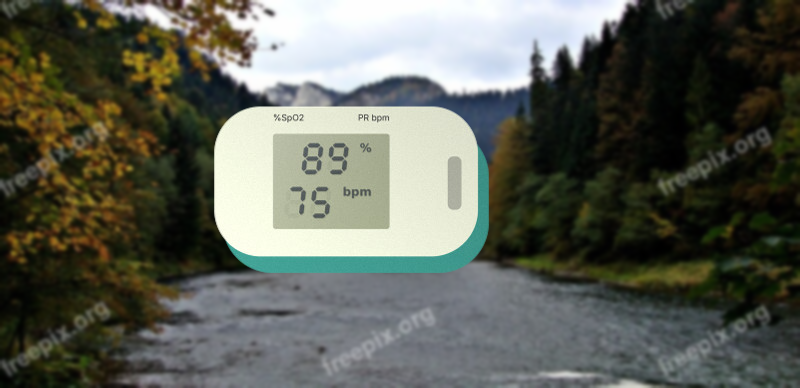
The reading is 89 %
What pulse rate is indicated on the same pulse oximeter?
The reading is 75 bpm
